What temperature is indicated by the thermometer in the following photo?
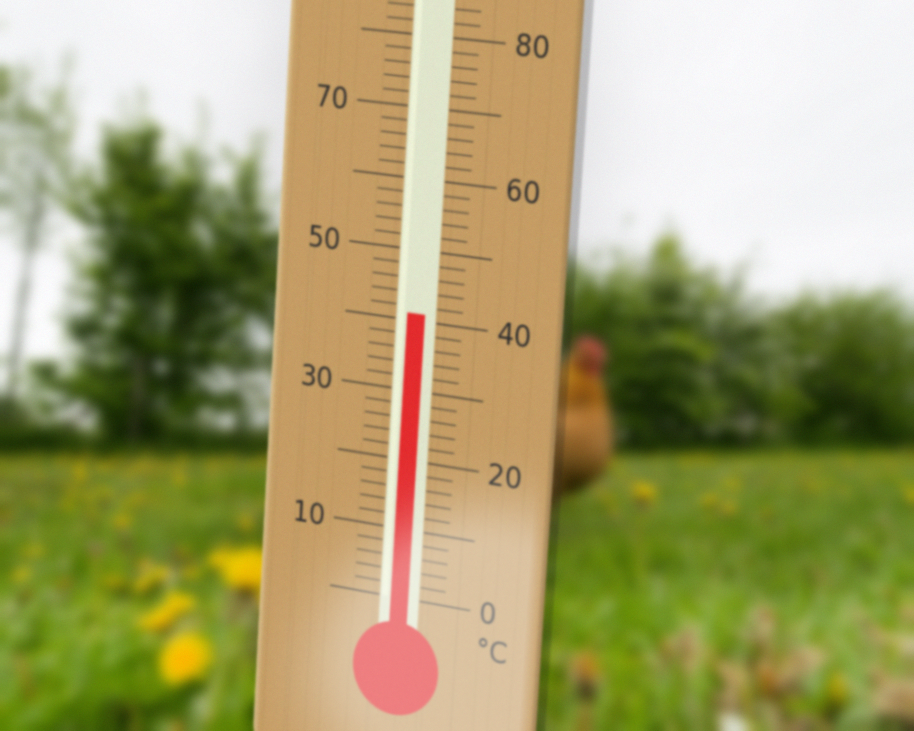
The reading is 41 °C
